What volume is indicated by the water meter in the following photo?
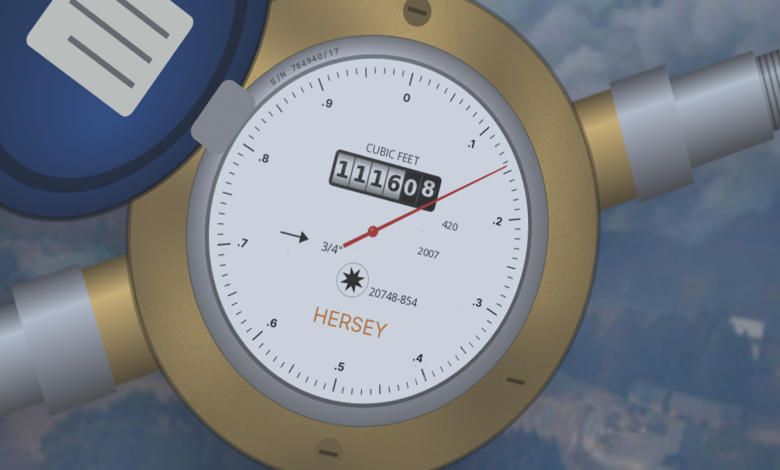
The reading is 111608.14 ft³
